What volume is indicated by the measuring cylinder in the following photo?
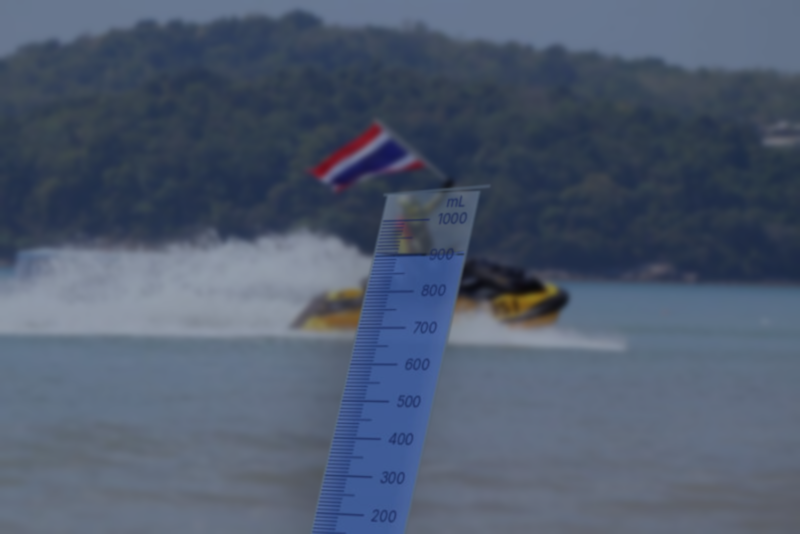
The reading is 900 mL
